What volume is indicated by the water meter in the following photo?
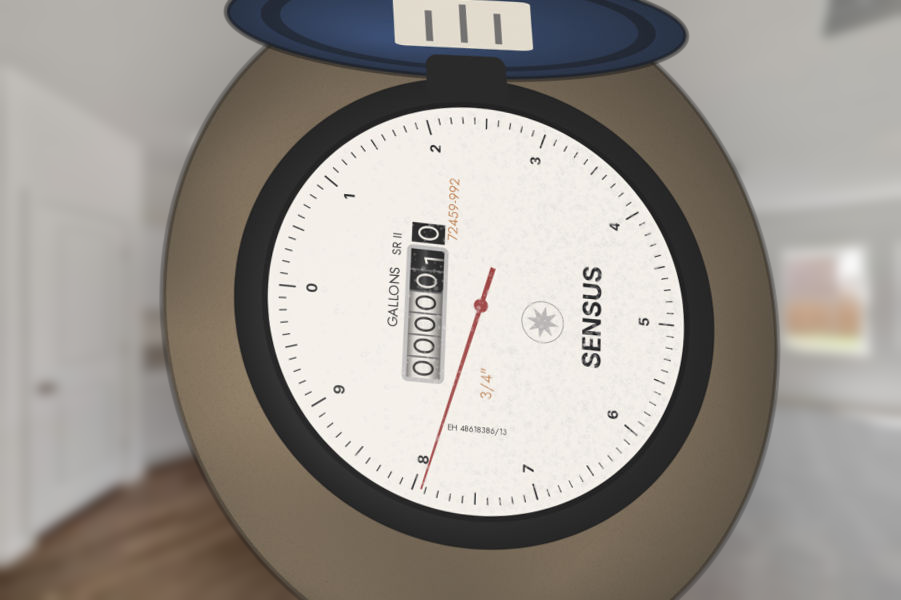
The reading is 7.9 gal
